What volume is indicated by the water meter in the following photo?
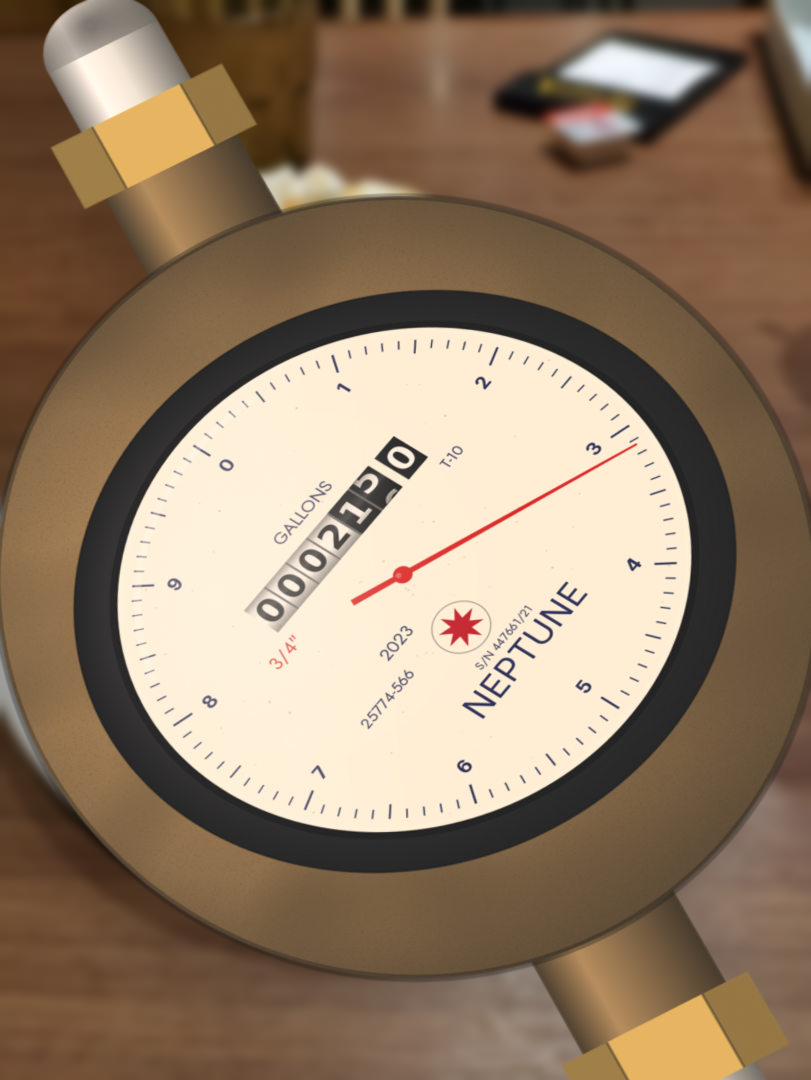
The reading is 2153.1 gal
